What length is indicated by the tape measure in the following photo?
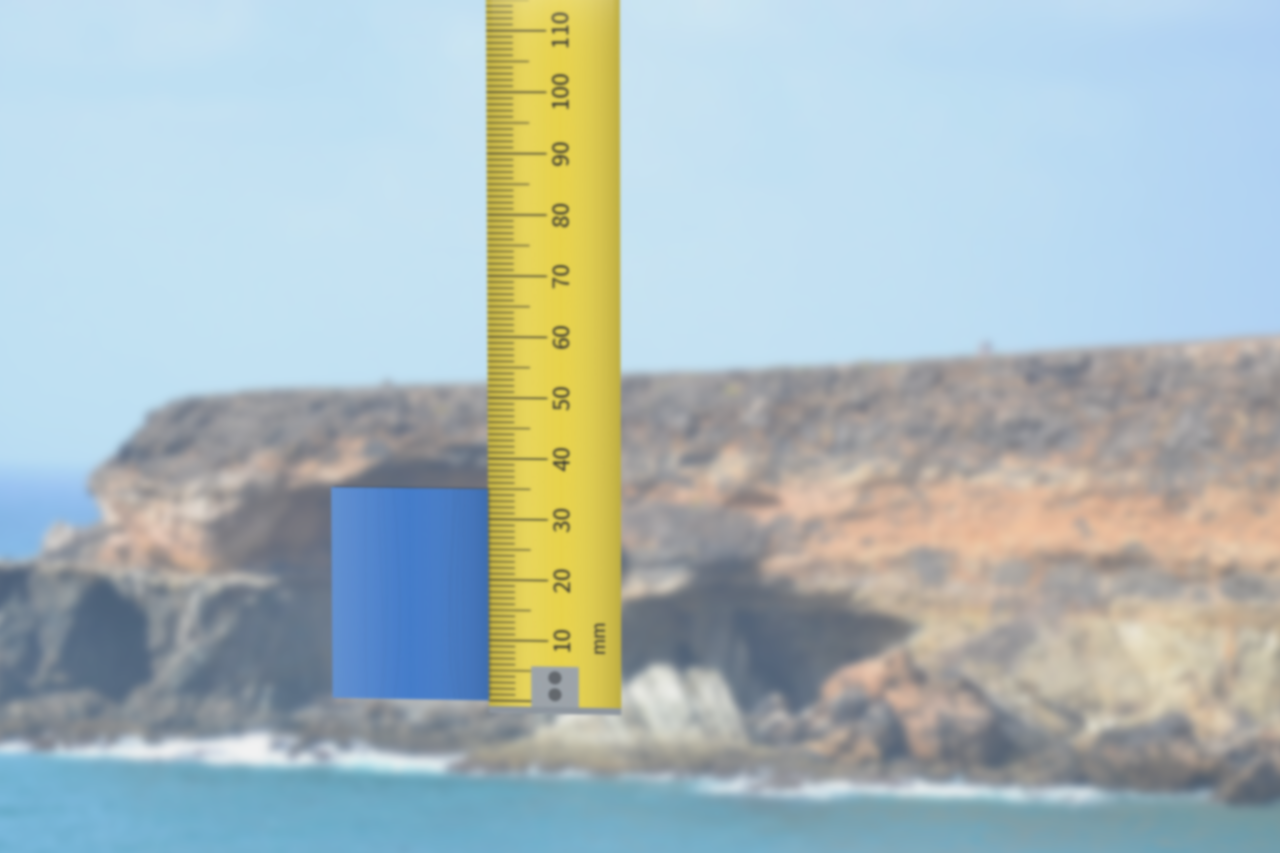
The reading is 35 mm
